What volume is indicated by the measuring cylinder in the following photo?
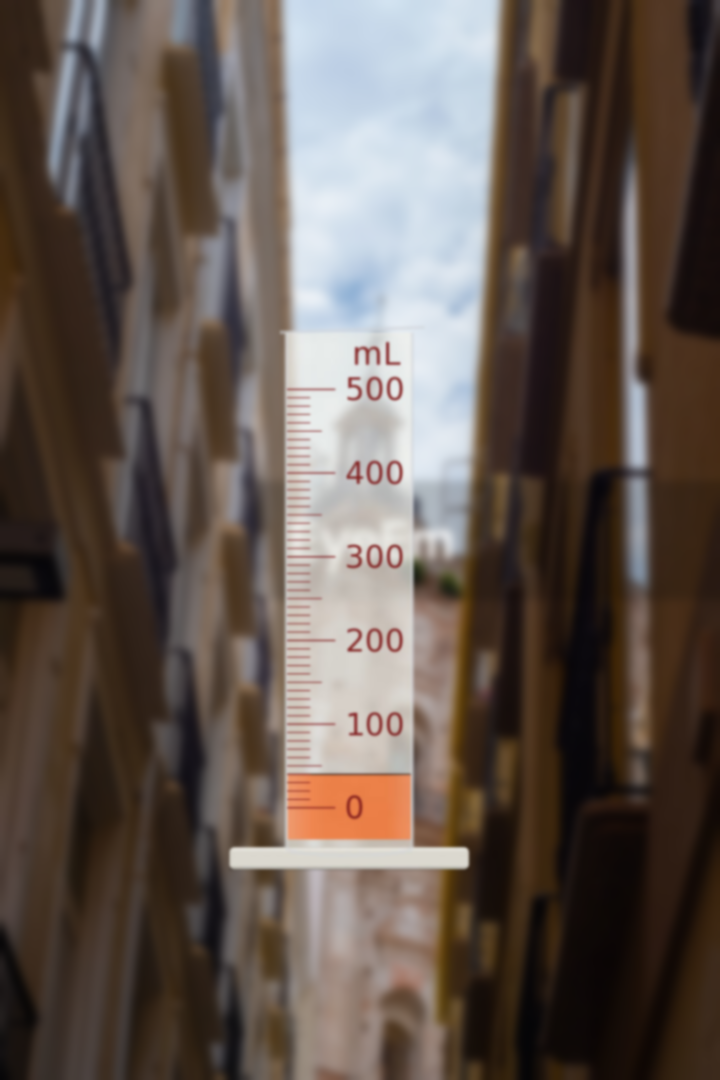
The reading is 40 mL
